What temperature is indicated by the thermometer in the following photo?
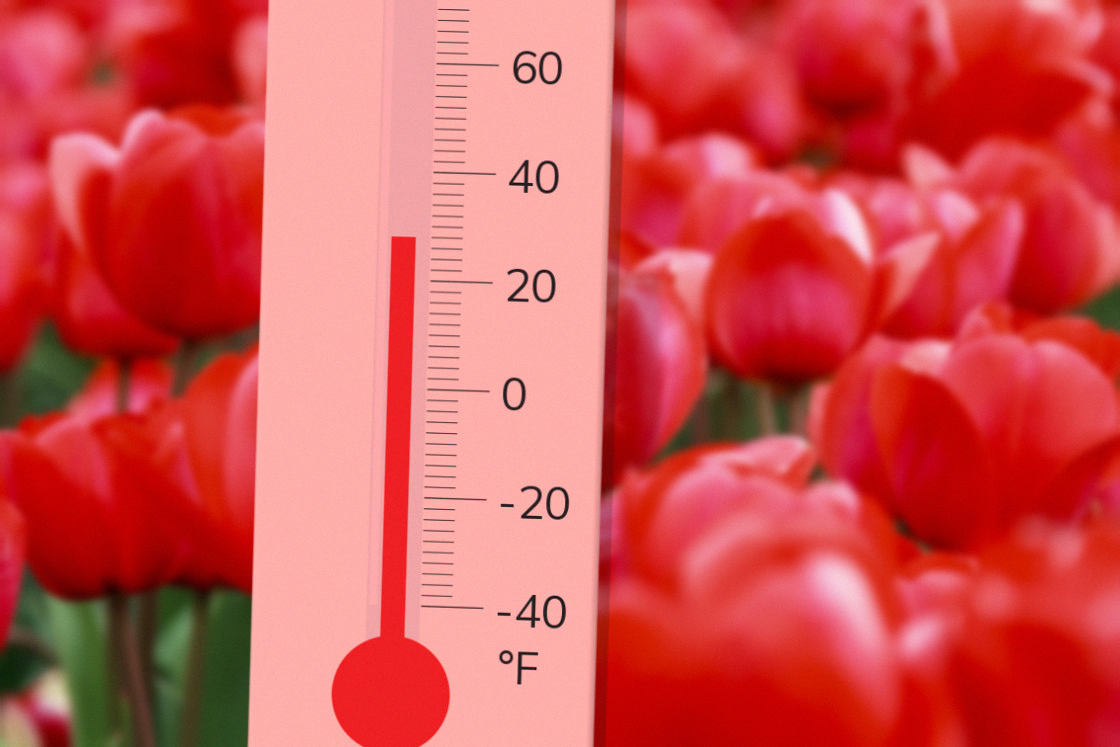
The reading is 28 °F
